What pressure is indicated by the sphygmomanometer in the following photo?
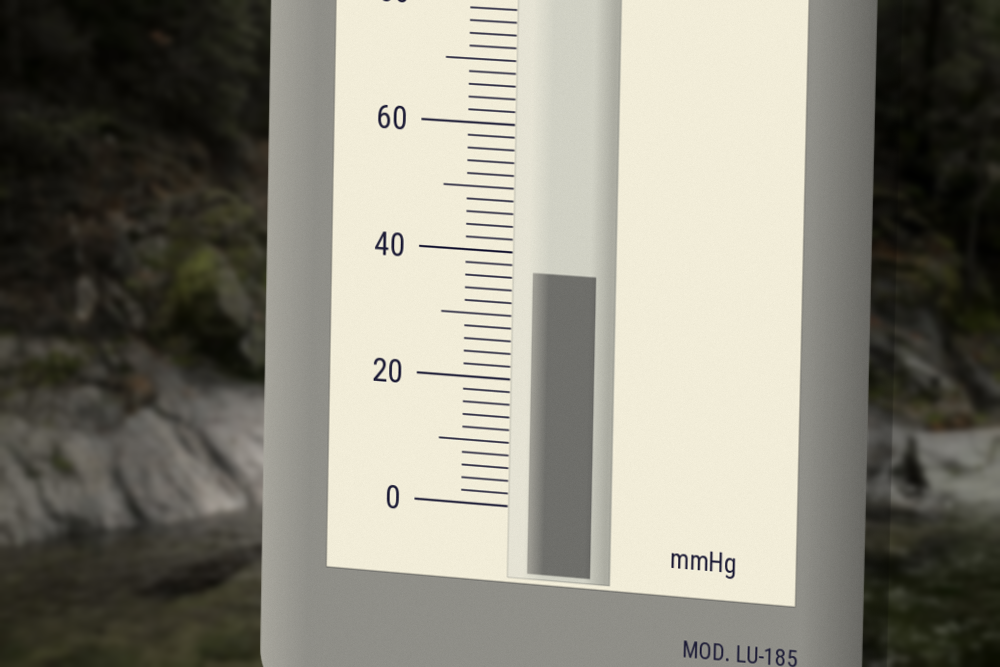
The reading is 37 mmHg
